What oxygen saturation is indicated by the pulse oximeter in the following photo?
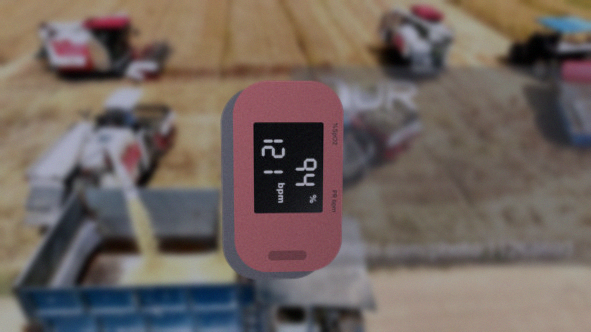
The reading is 94 %
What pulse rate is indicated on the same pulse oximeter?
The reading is 121 bpm
